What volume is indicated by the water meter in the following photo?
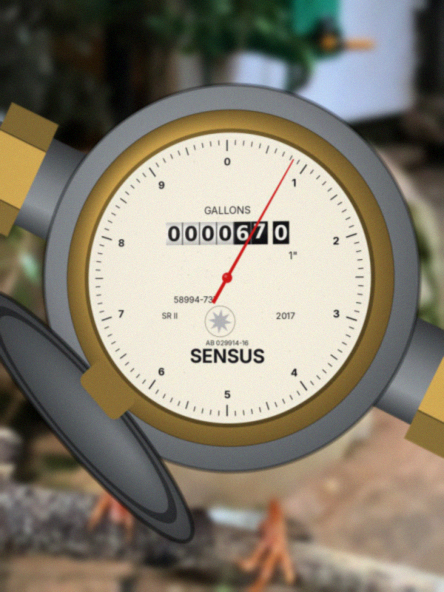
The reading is 670.8 gal
